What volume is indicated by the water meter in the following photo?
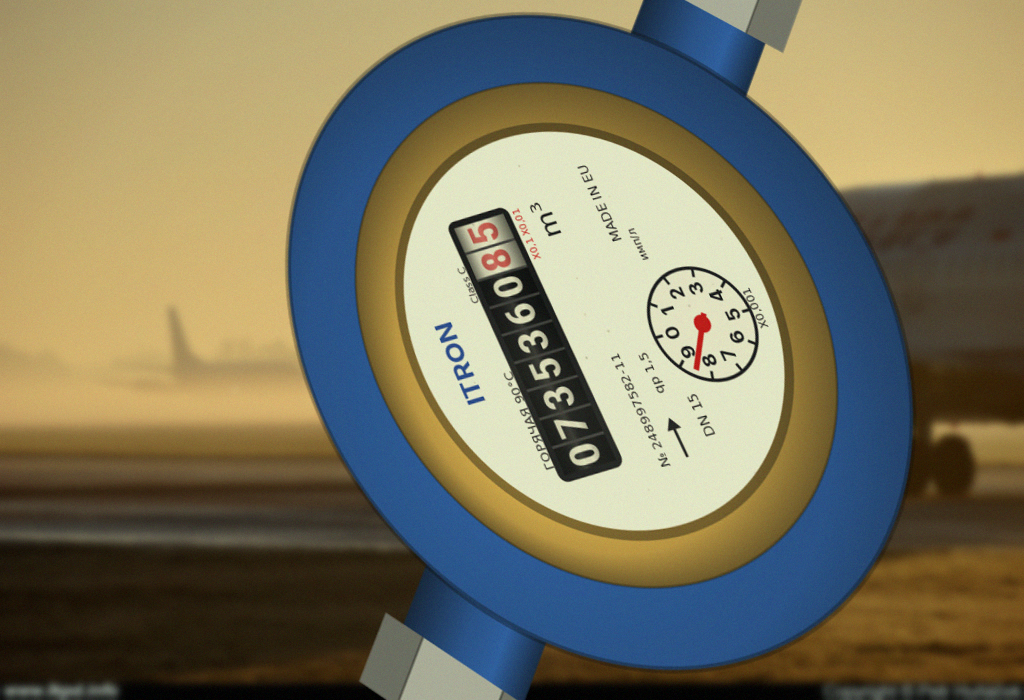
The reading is 735360.858 m³
